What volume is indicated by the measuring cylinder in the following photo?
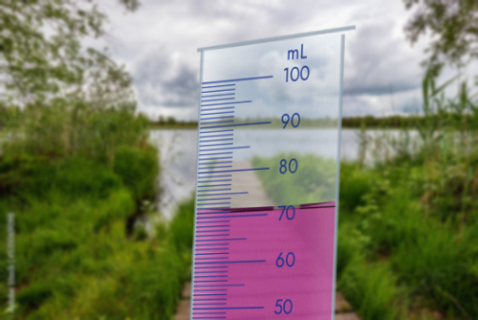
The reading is 71 mL
